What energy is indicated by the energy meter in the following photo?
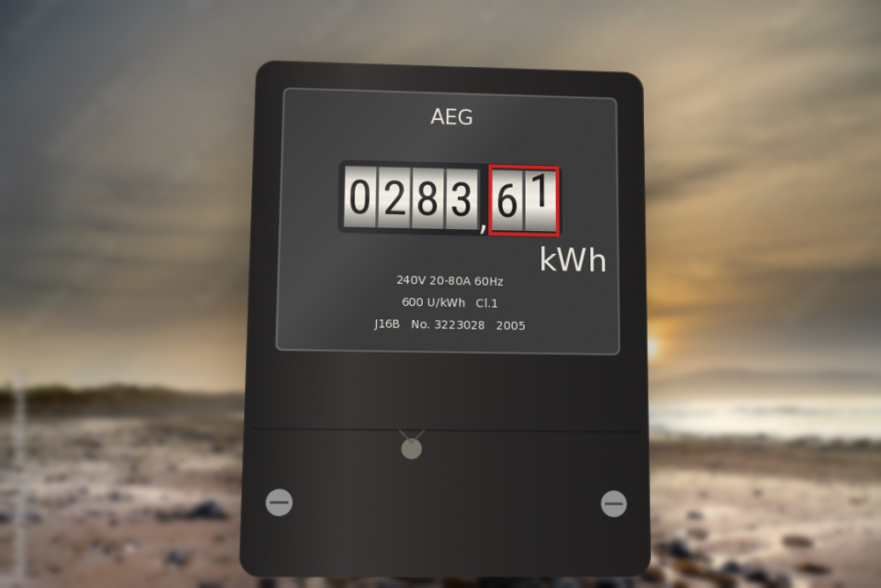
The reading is 283.61 kWh
